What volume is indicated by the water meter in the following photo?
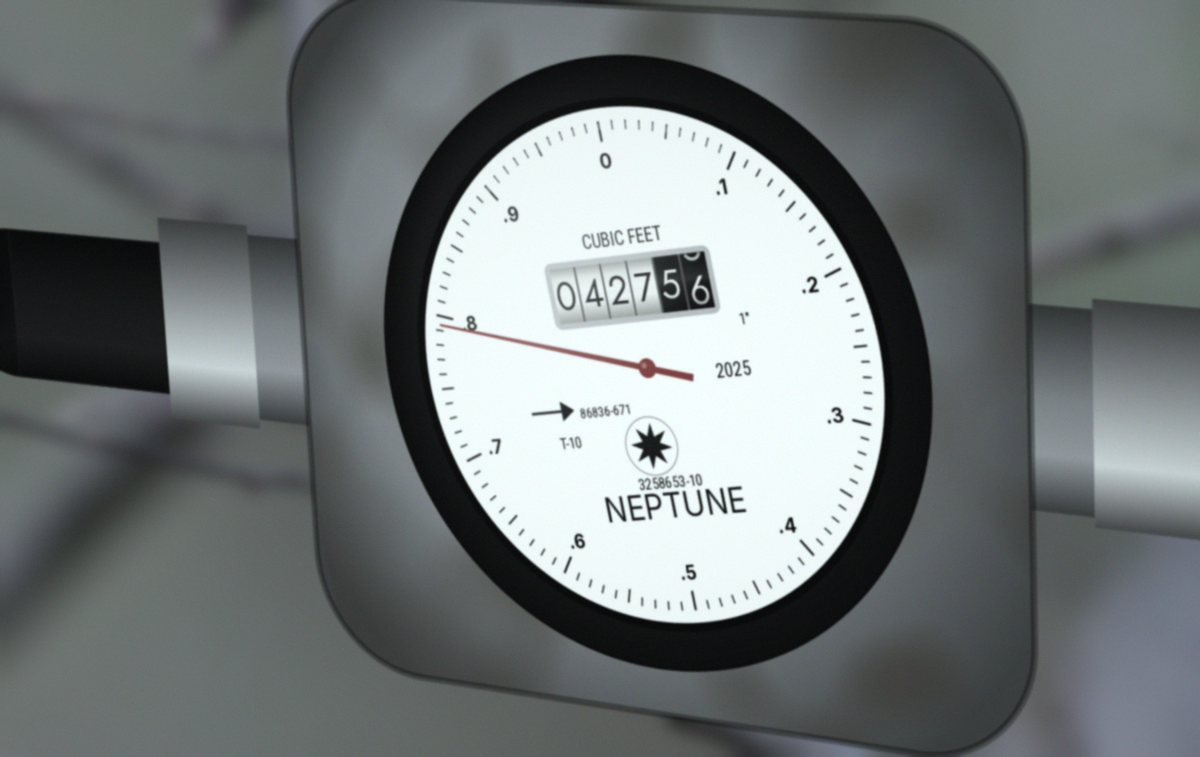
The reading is 42755.79 ft³
